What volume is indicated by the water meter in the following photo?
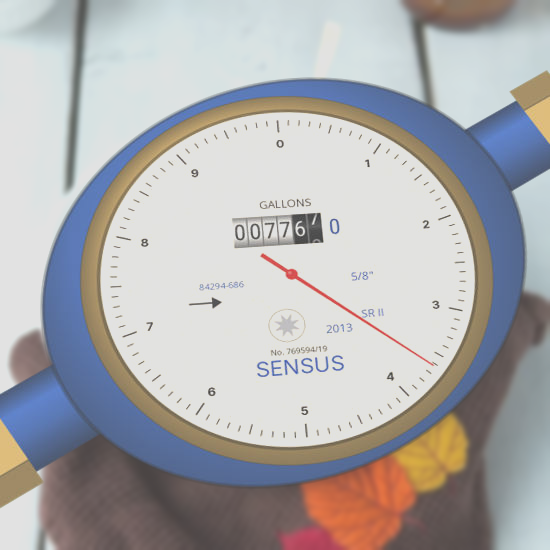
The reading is 77673.6 gal
